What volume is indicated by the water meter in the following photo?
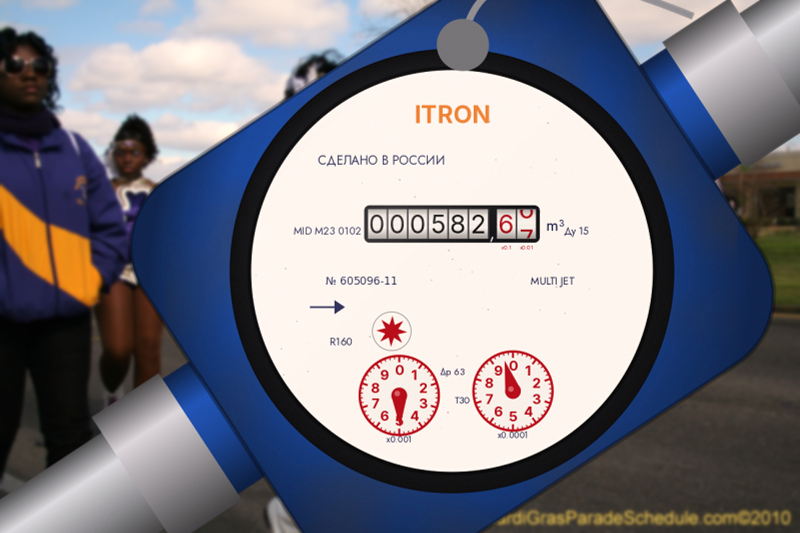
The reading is 582.6649 m³
